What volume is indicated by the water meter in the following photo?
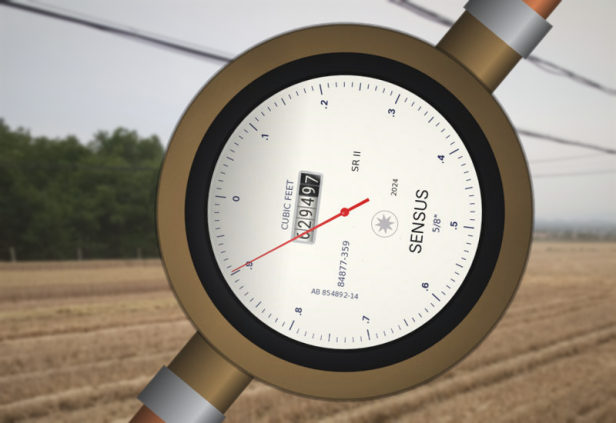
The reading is 629496.90 ft³
